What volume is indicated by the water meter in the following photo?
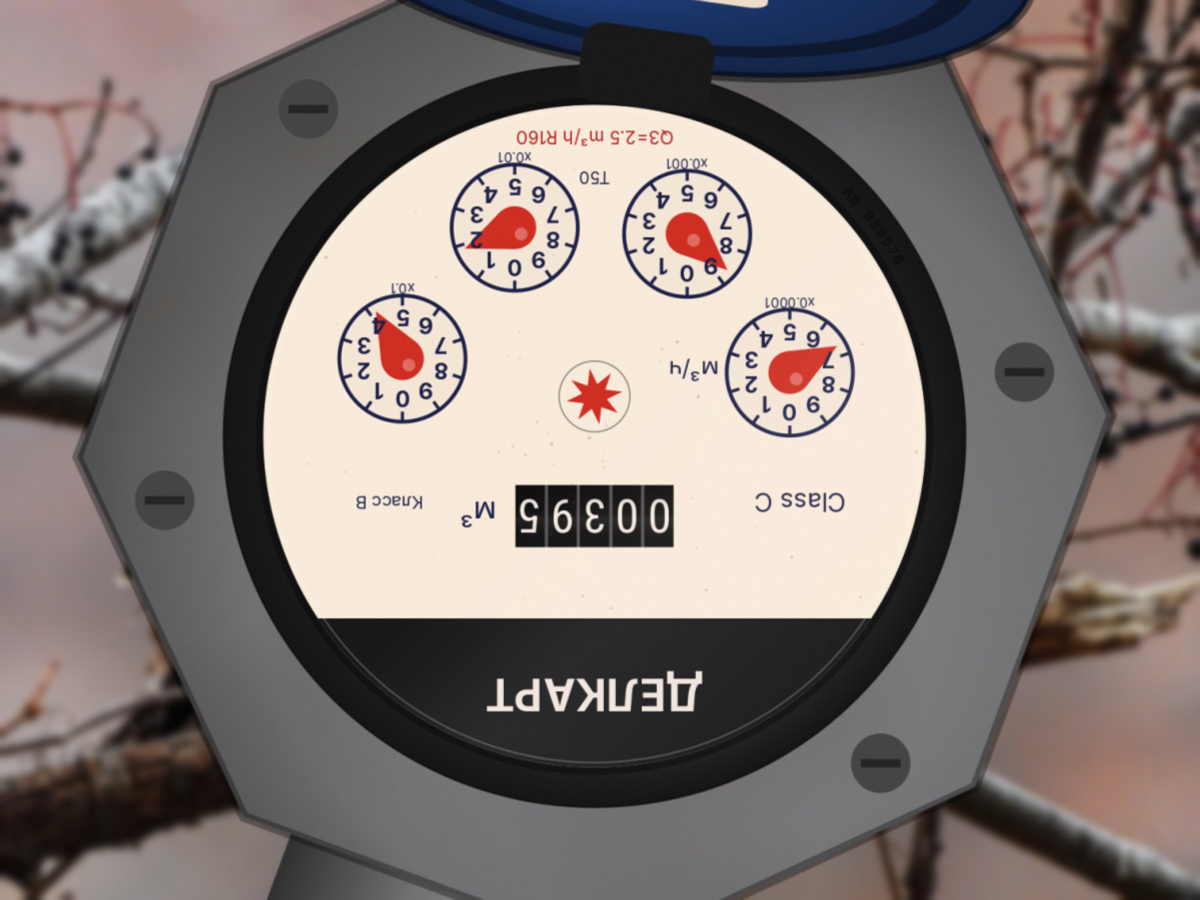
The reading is 395.4186 m³
